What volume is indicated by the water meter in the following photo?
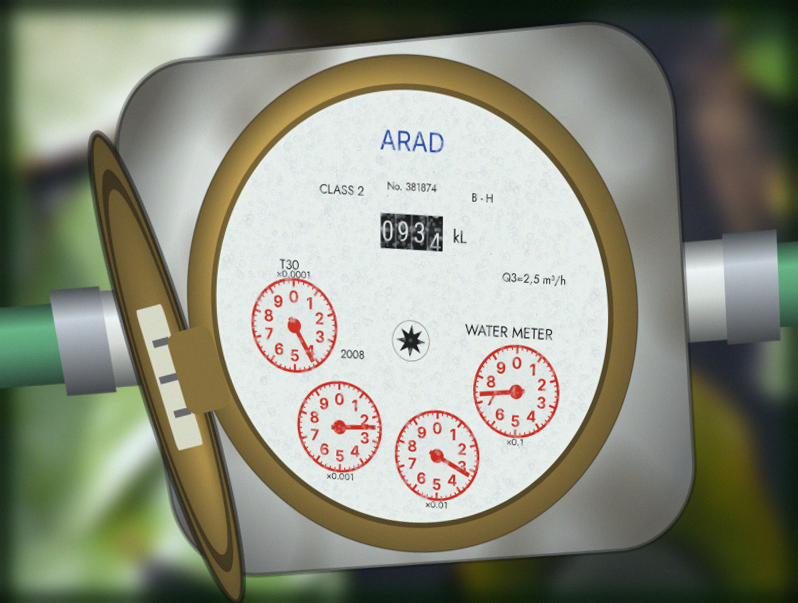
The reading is 933.7324 kL
